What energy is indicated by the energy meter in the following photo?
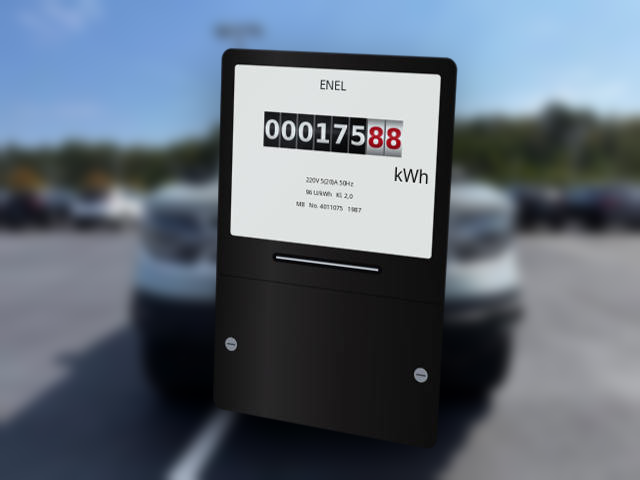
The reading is 175.88 kWh
